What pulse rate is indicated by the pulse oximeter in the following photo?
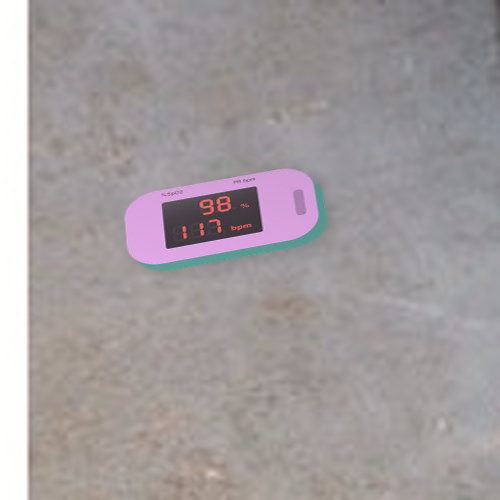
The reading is 117 bpm
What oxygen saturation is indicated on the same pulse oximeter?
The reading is 98 %
